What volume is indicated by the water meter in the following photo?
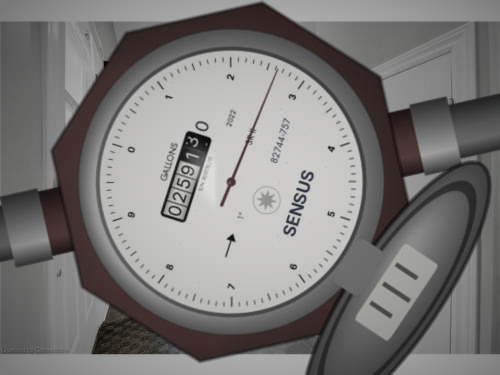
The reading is 259132.6 gal
